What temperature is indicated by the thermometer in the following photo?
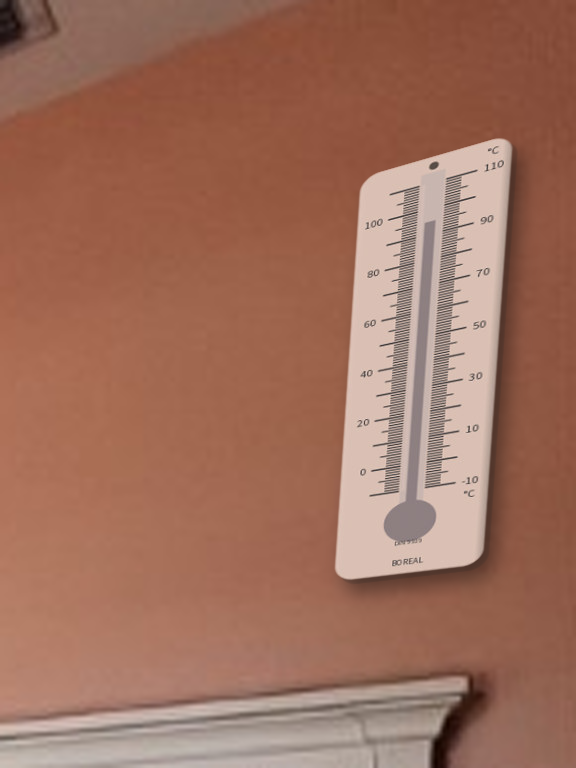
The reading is 95 °C
